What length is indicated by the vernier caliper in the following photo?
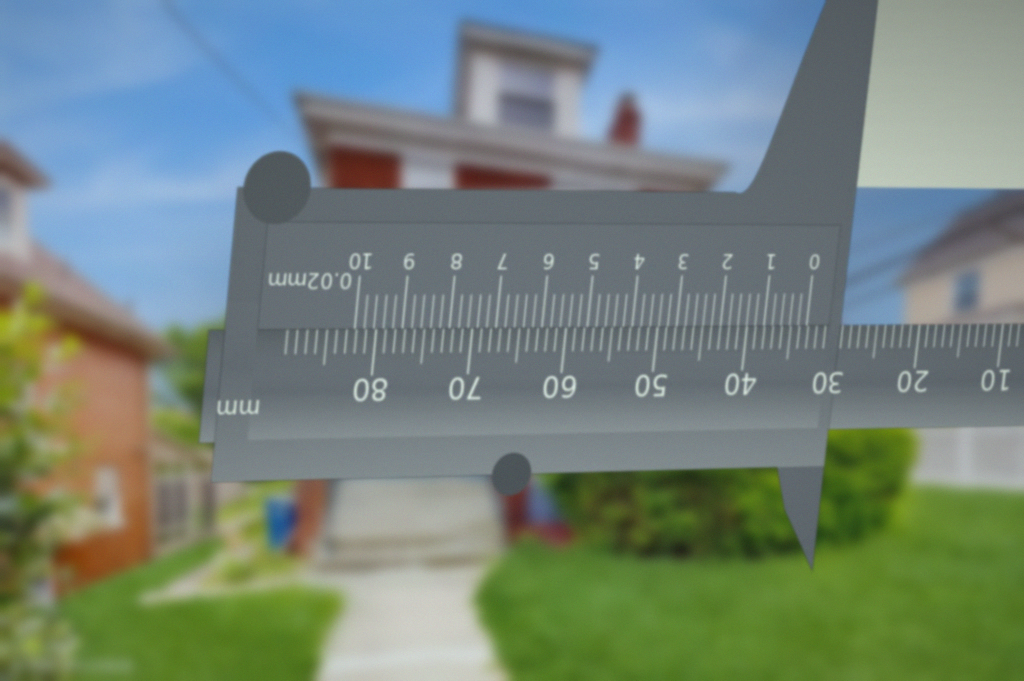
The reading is 33.2 mm
